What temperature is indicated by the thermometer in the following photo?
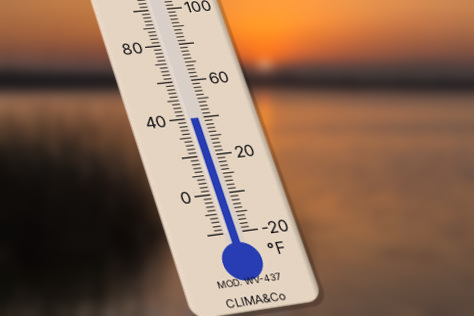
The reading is 40 °F
